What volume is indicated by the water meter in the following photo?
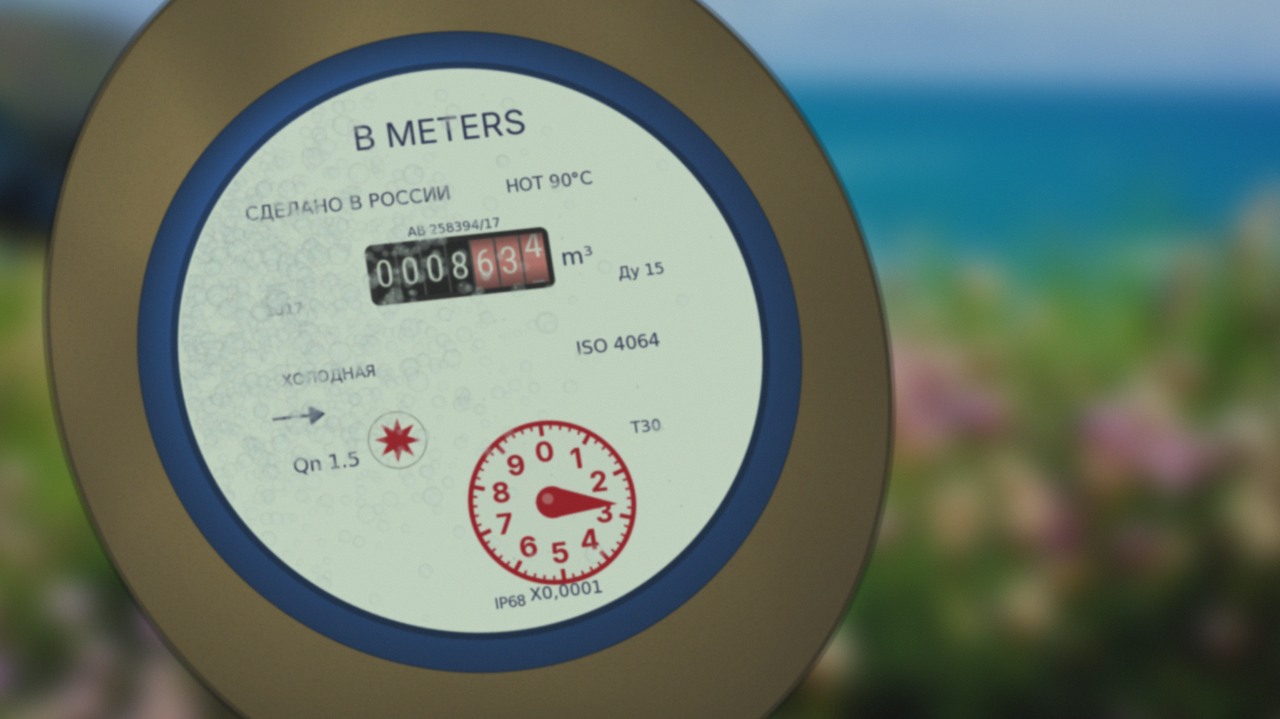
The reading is 8.6342 m³
